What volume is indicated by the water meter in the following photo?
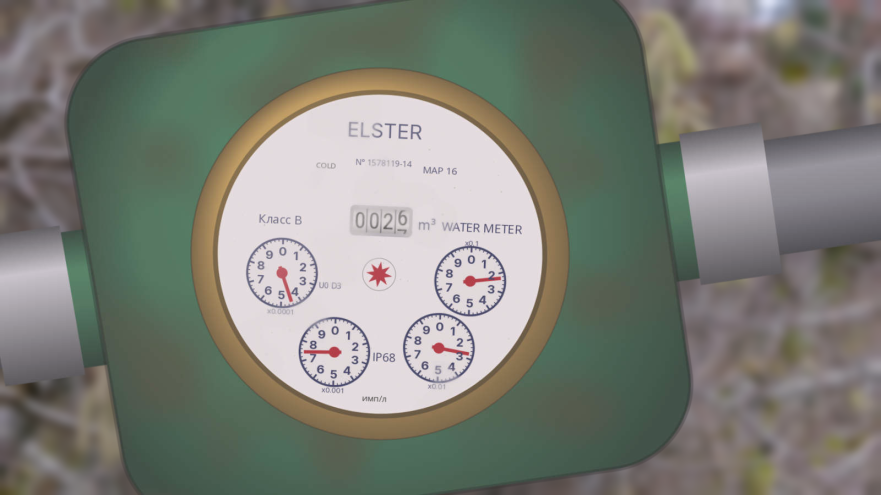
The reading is 26.2274 m³
